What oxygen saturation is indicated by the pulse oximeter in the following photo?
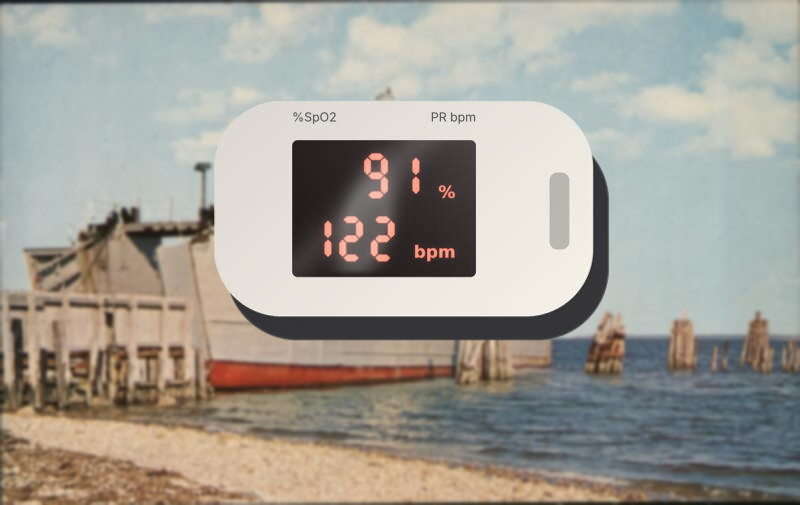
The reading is 91 %
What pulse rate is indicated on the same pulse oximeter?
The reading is 122 bpm
